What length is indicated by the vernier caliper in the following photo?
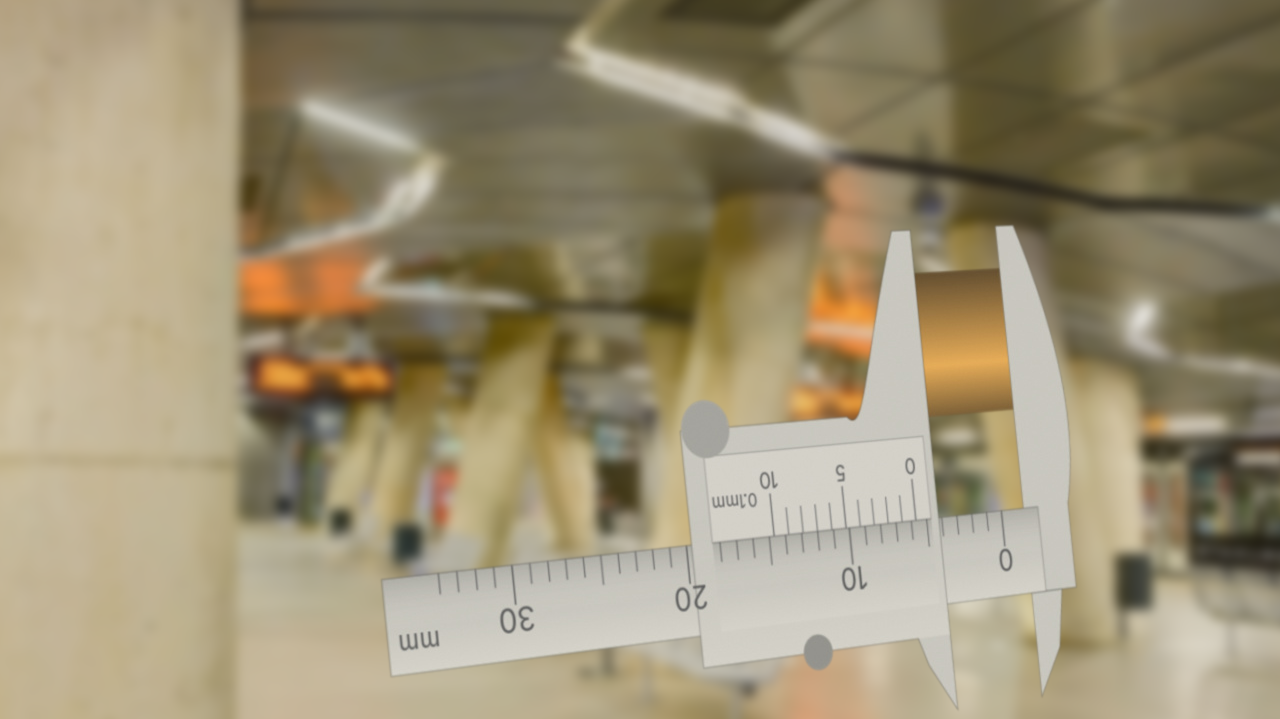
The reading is 5.7 mm
